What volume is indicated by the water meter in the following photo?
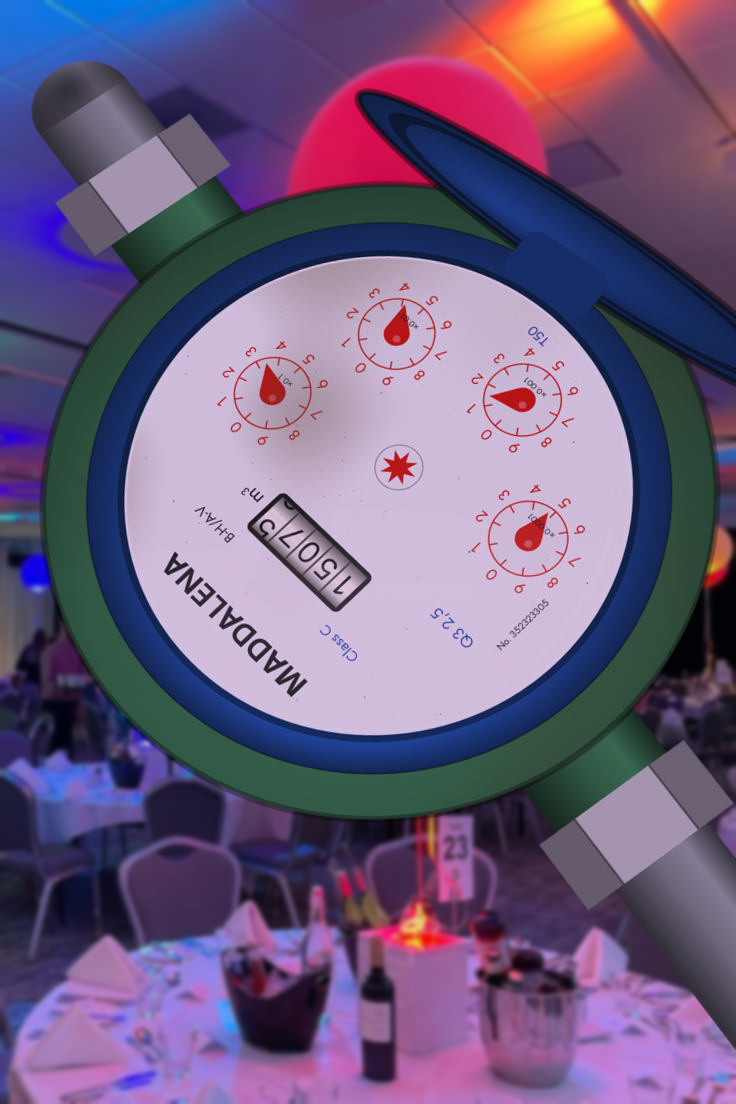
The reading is 15075.3414 m³
